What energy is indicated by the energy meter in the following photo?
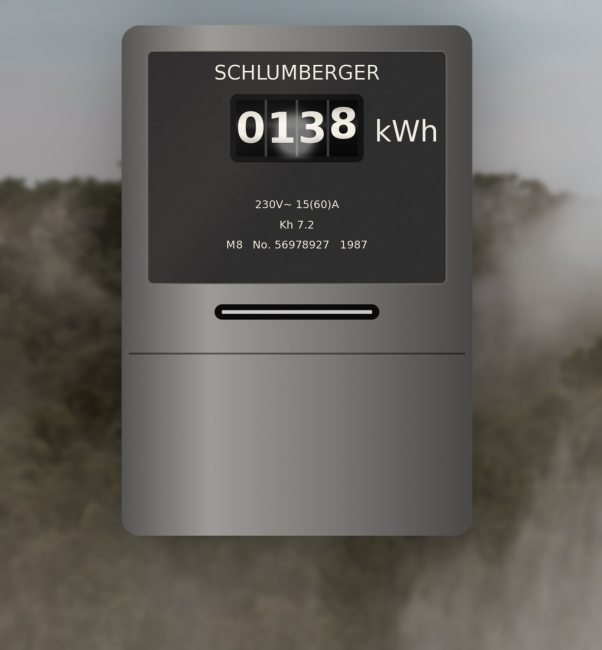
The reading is 138 kWh
